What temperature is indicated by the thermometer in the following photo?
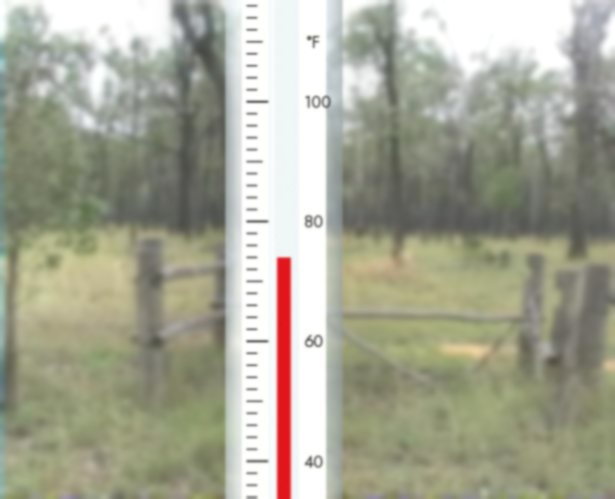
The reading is 74 °F
